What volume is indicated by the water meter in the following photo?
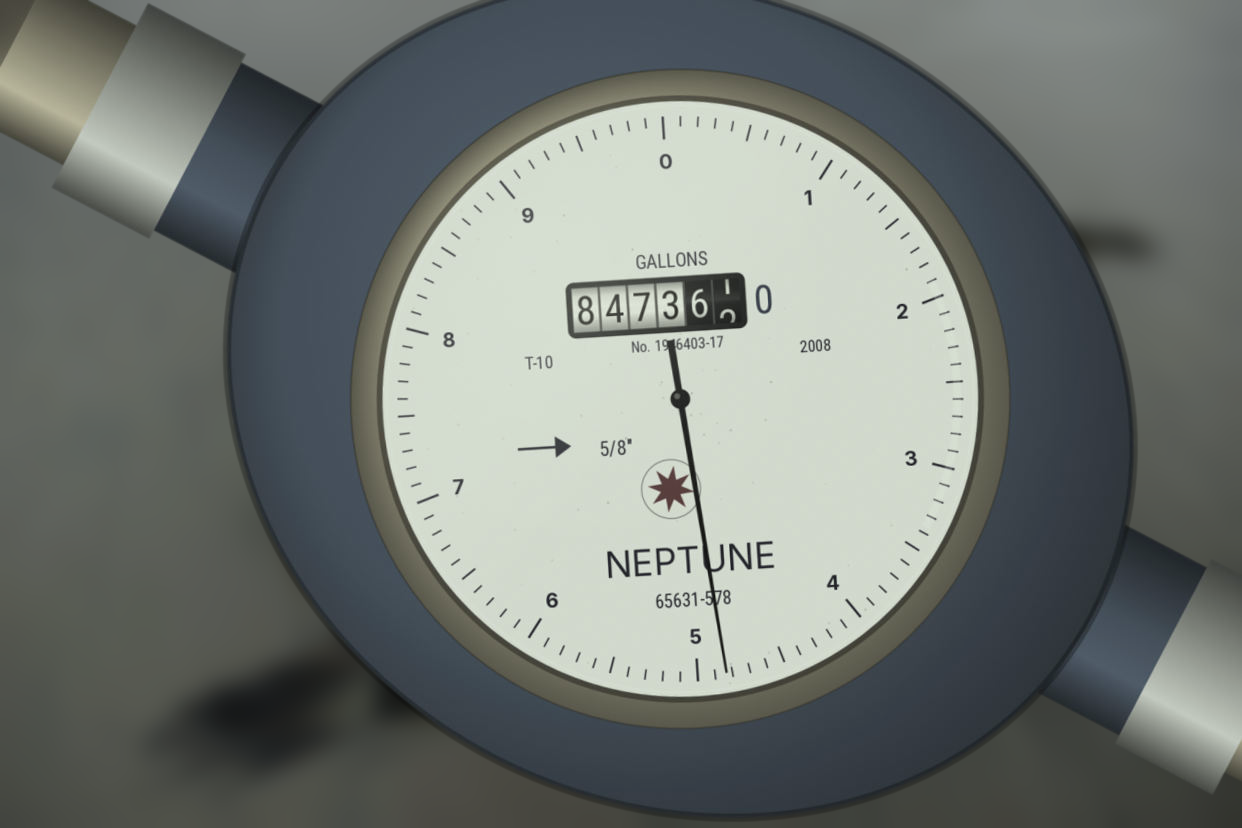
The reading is 8473614.8 gal
